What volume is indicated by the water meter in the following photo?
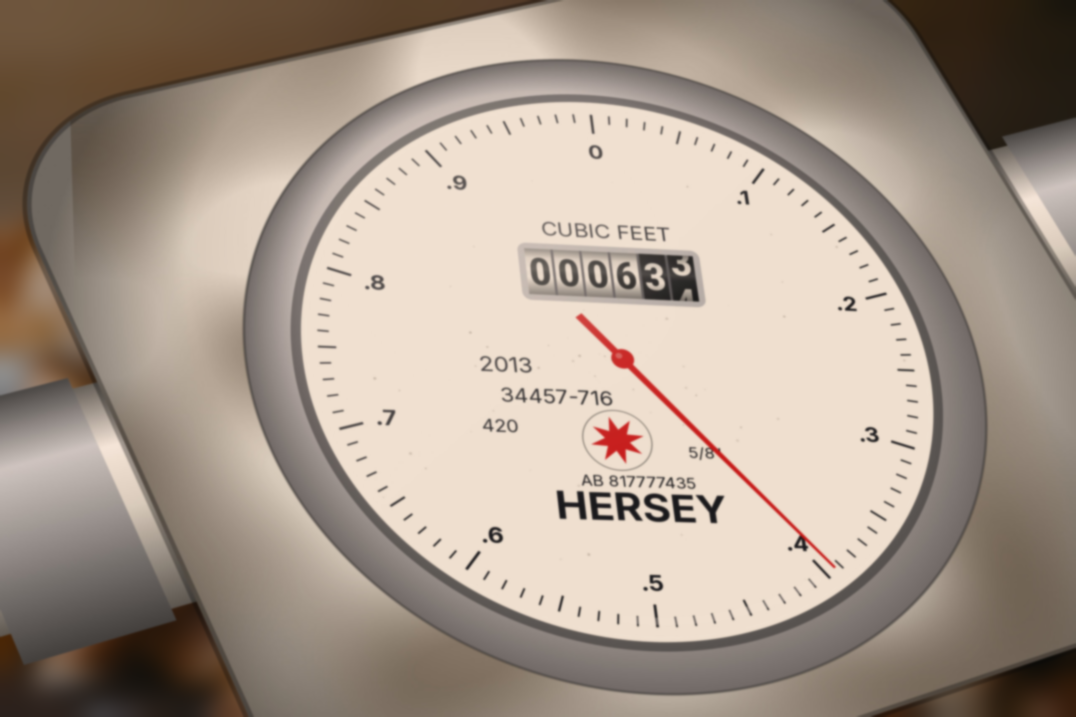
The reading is 633.39 ft³
